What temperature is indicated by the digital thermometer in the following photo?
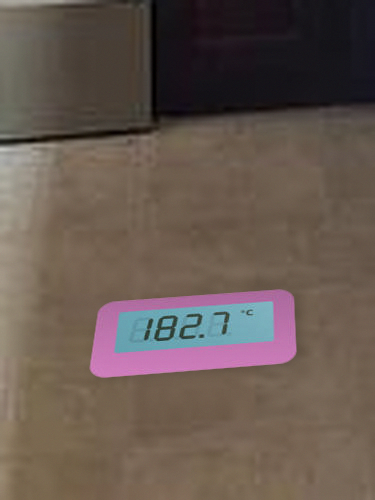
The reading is 182.7 °C
